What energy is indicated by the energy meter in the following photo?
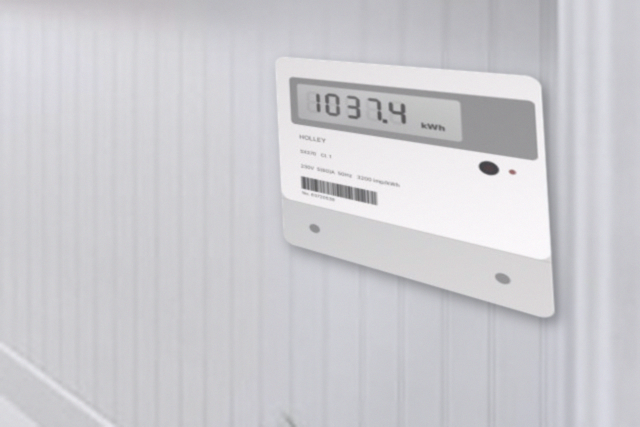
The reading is 1037.4 kWh
